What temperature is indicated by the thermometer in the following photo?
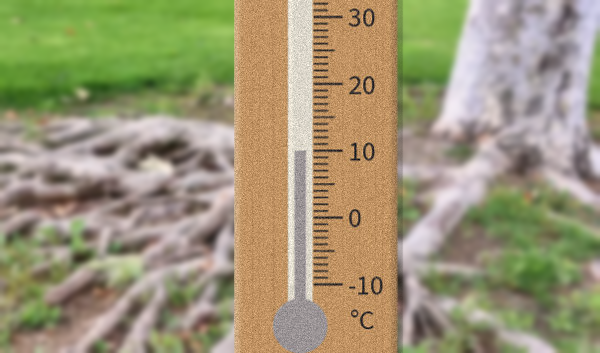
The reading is 10 °C
